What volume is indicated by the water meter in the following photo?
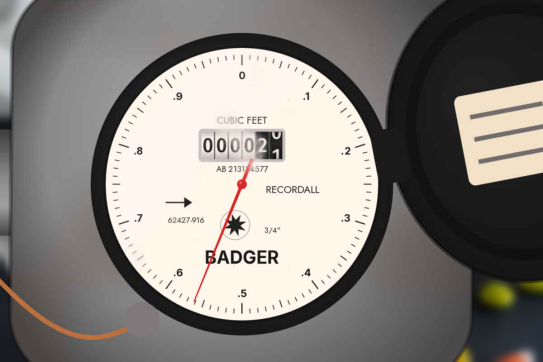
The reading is 20.56 ft³
